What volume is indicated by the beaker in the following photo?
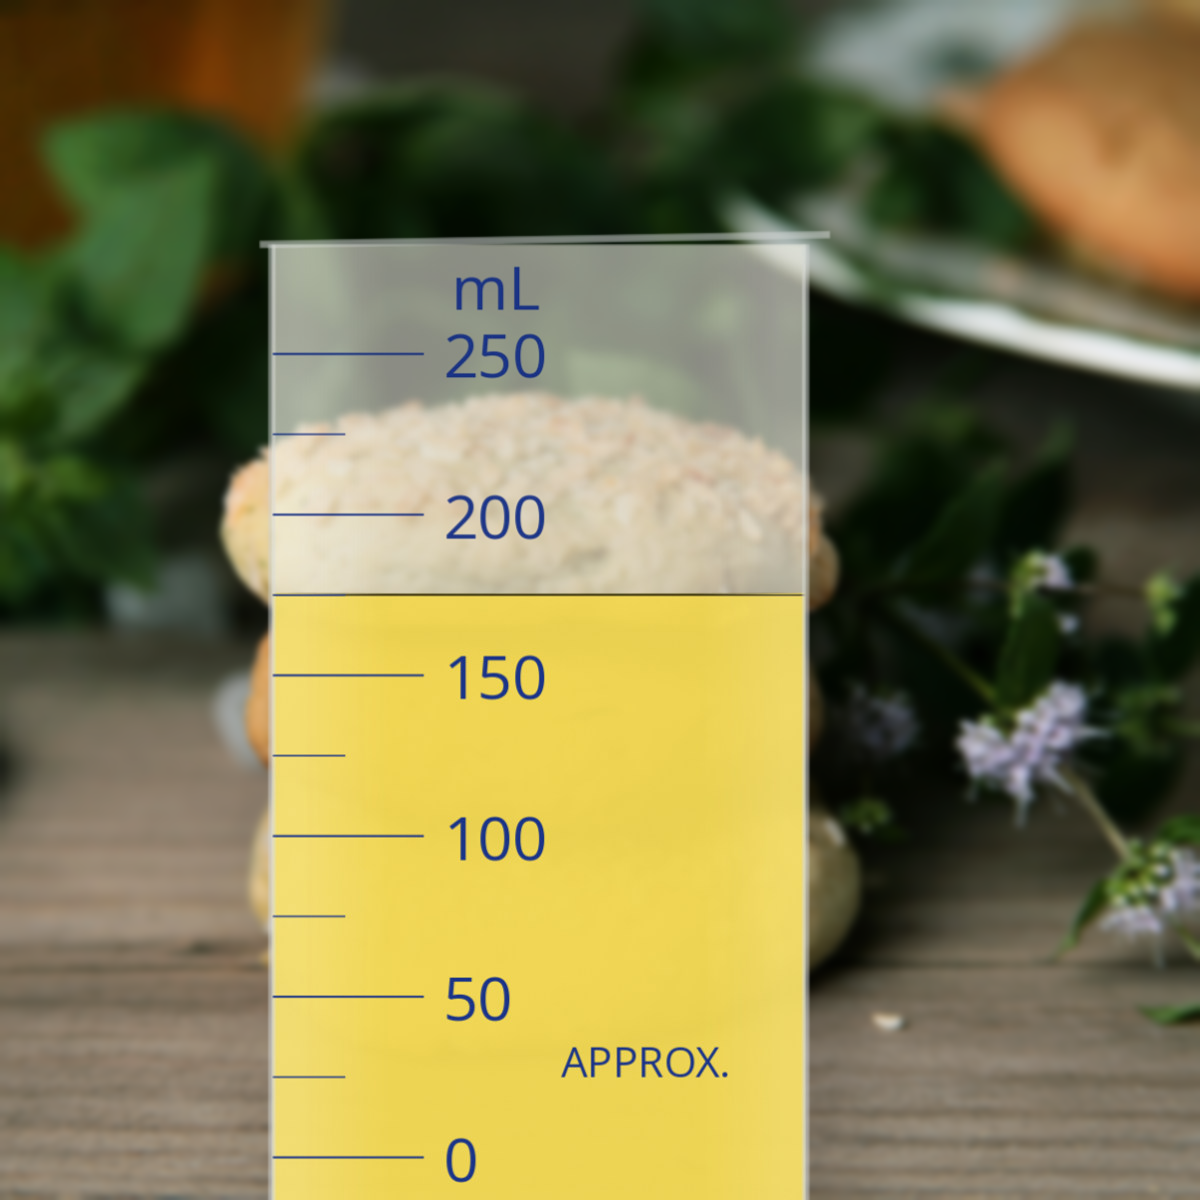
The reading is 175 mL
